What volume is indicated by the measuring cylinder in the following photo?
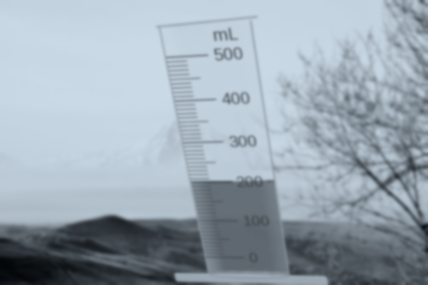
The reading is 200 mL
